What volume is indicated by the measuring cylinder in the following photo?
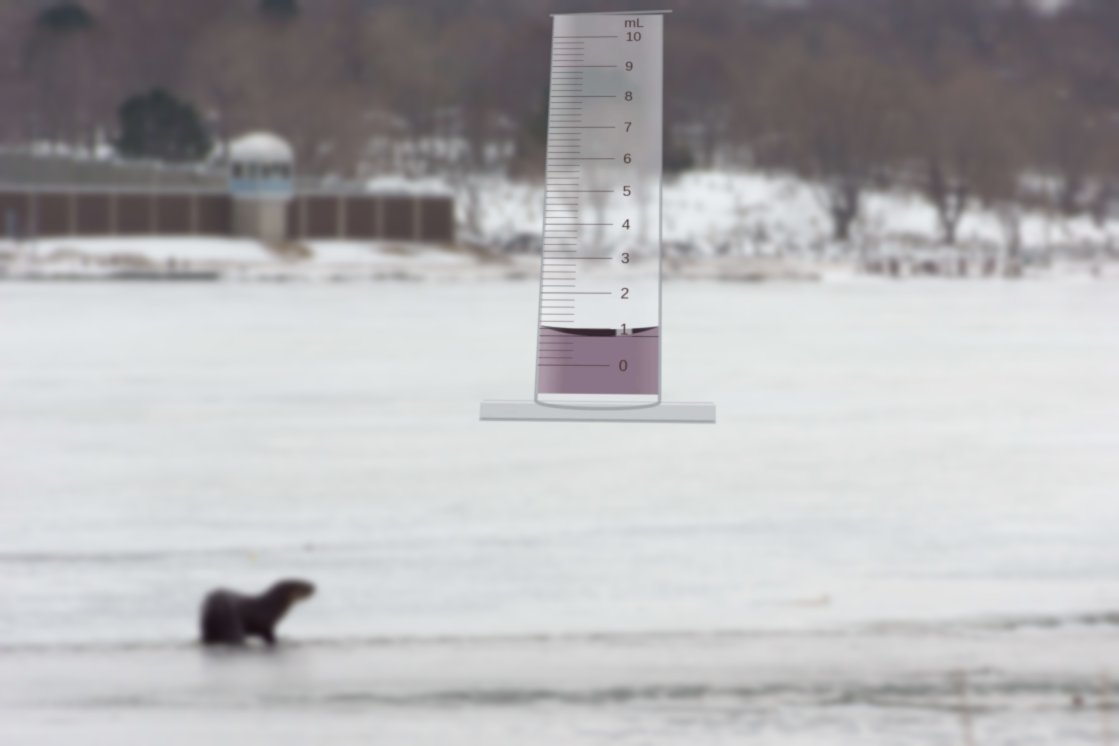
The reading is 0.8 mL
